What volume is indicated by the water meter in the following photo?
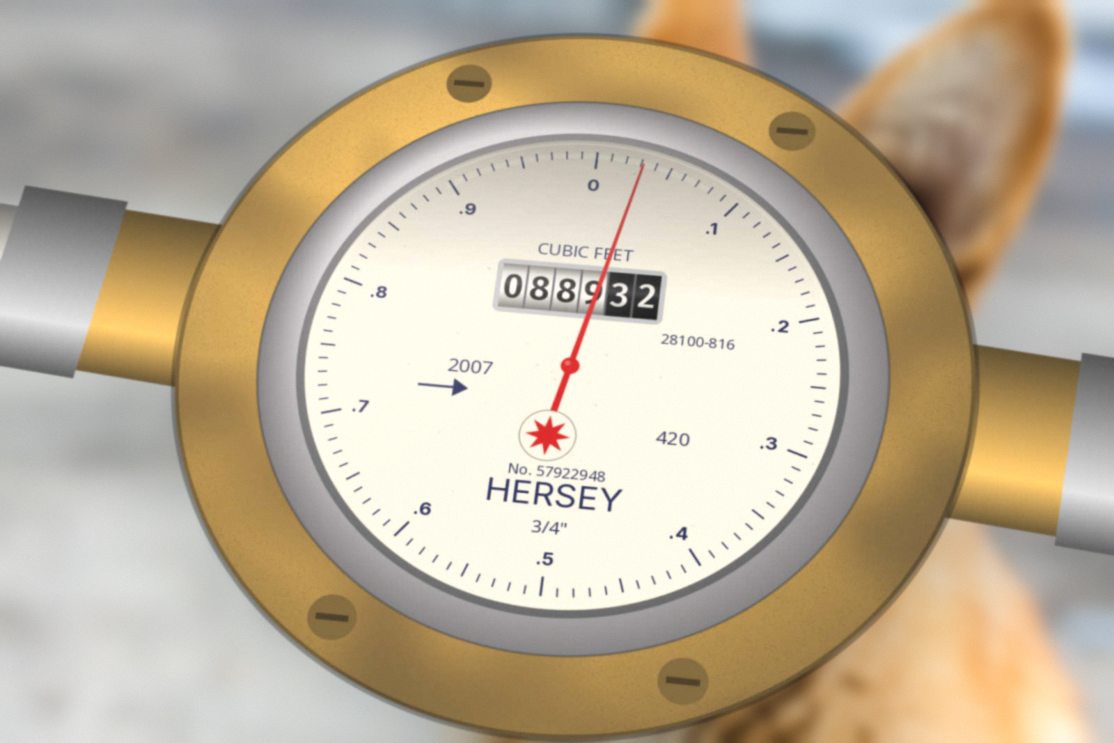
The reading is 88932.03 ft³
